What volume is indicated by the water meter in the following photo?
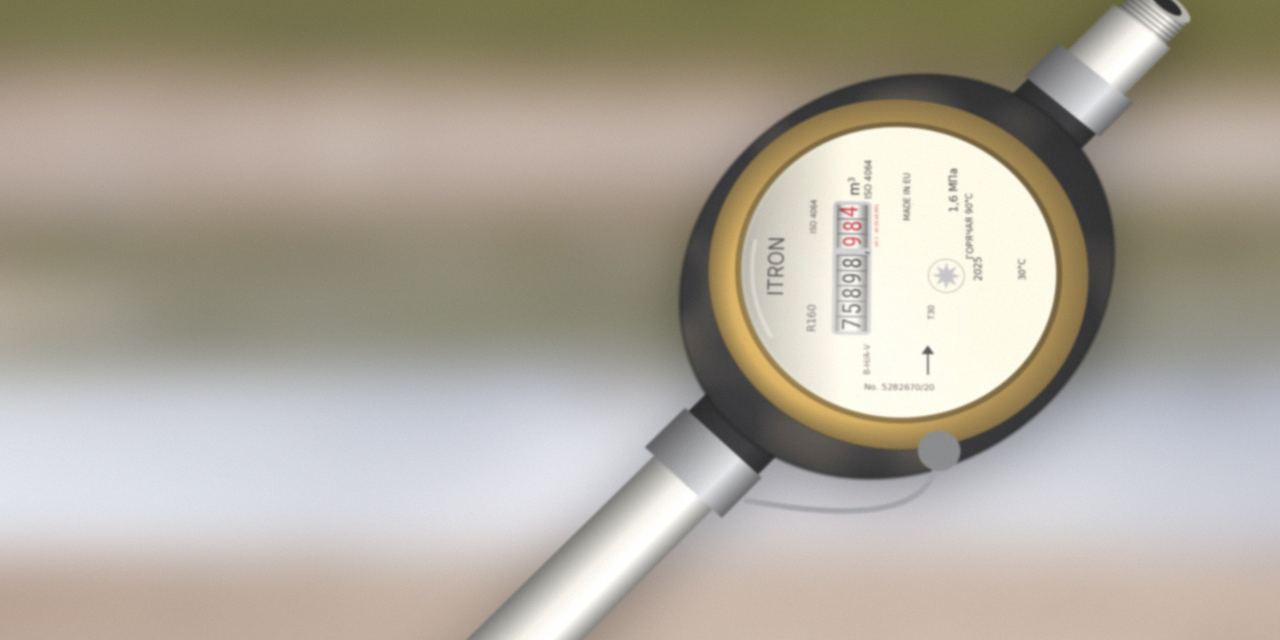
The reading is 75898.984 m³
